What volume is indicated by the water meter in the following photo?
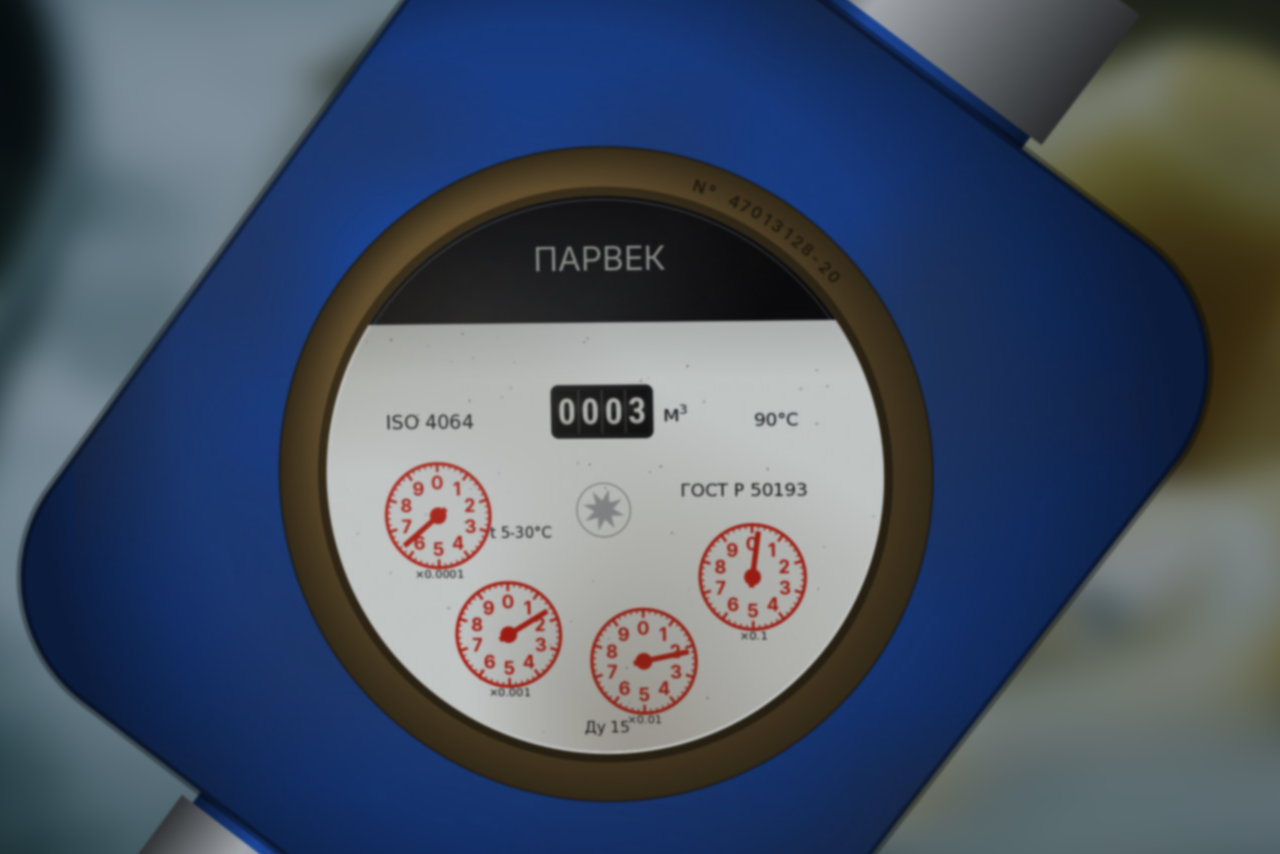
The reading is 3.0216 m³
